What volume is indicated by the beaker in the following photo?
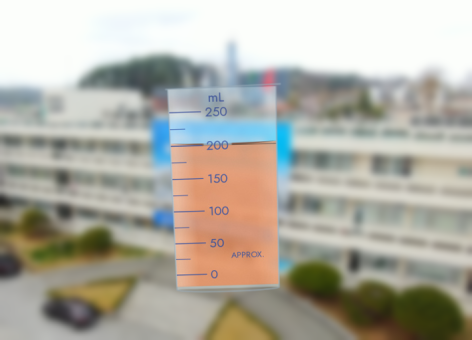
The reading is 200 mL
